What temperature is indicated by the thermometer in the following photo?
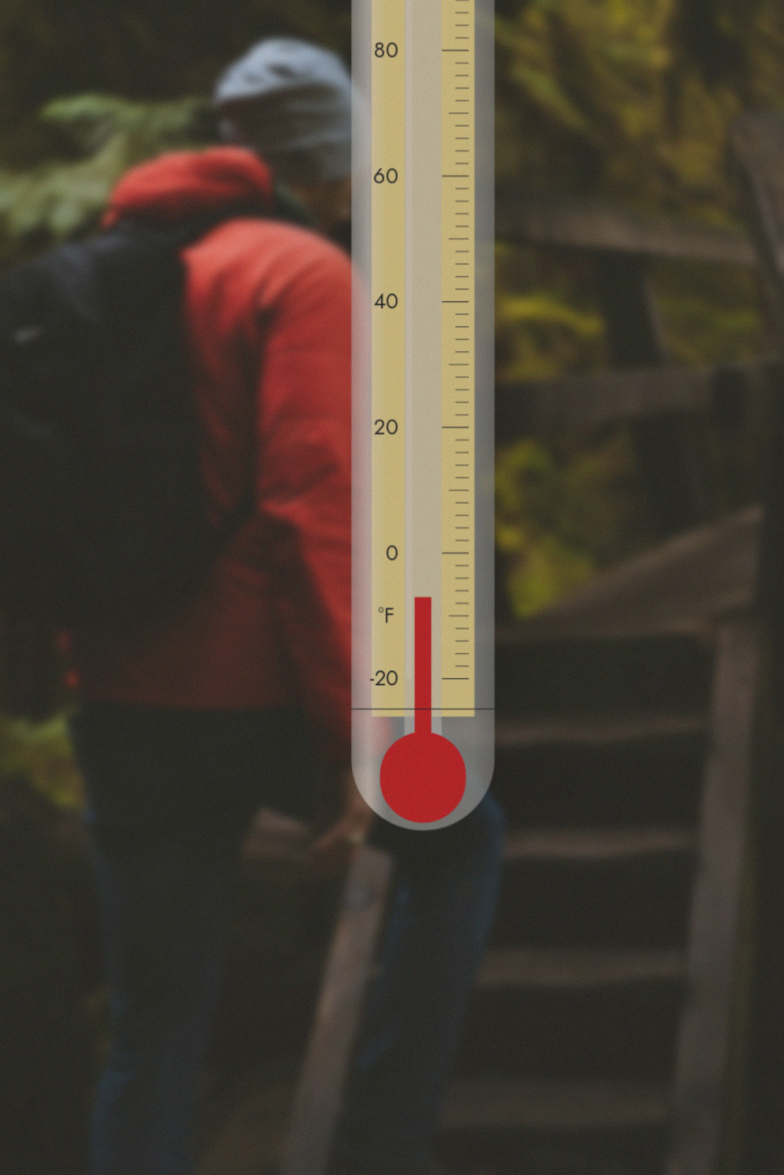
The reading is -7 °F
